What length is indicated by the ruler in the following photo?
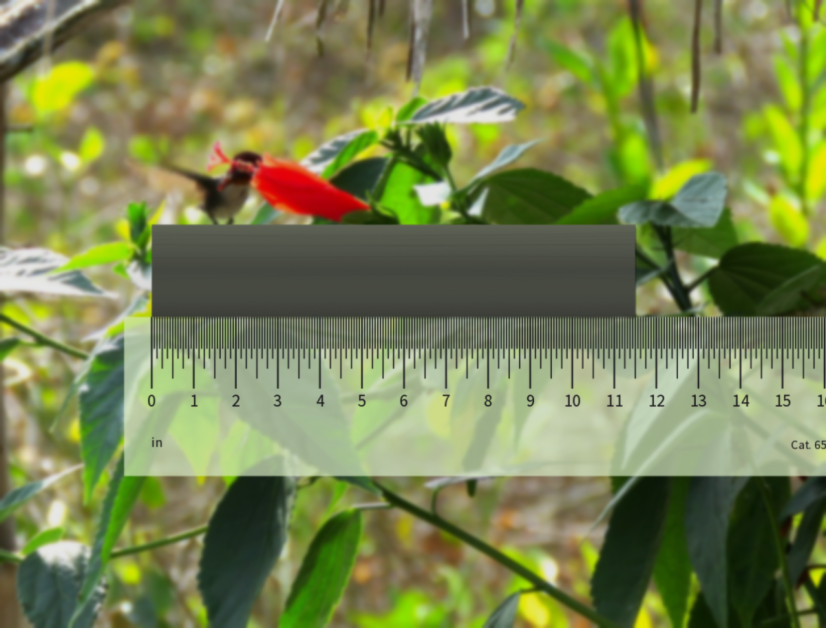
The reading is 11.5 in
